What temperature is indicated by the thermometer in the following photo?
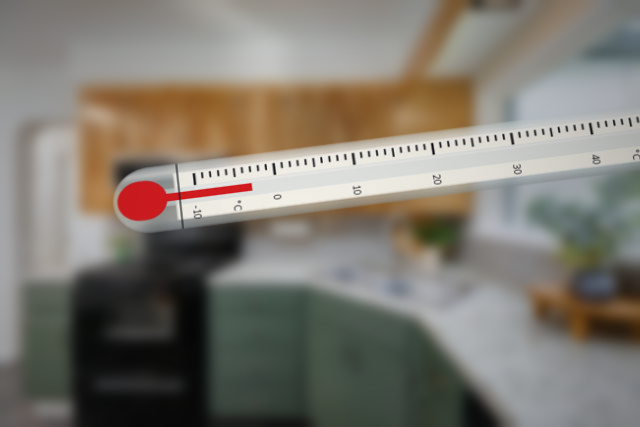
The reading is -3 °C
